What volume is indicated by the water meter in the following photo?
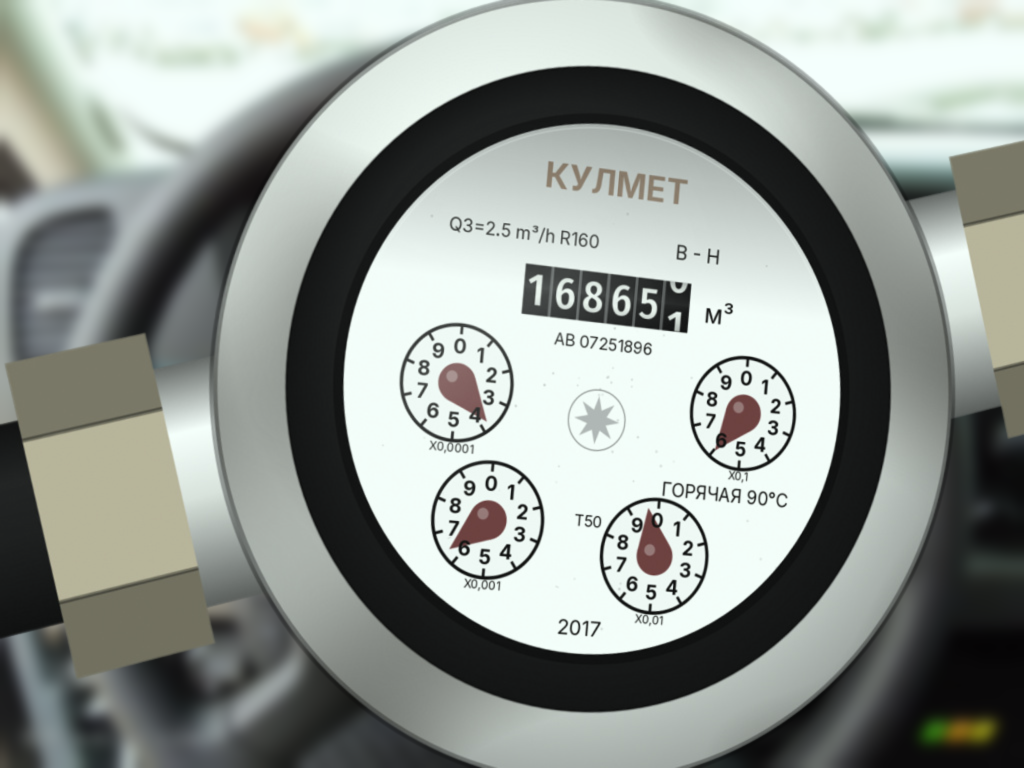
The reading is 168650.5963 m³
